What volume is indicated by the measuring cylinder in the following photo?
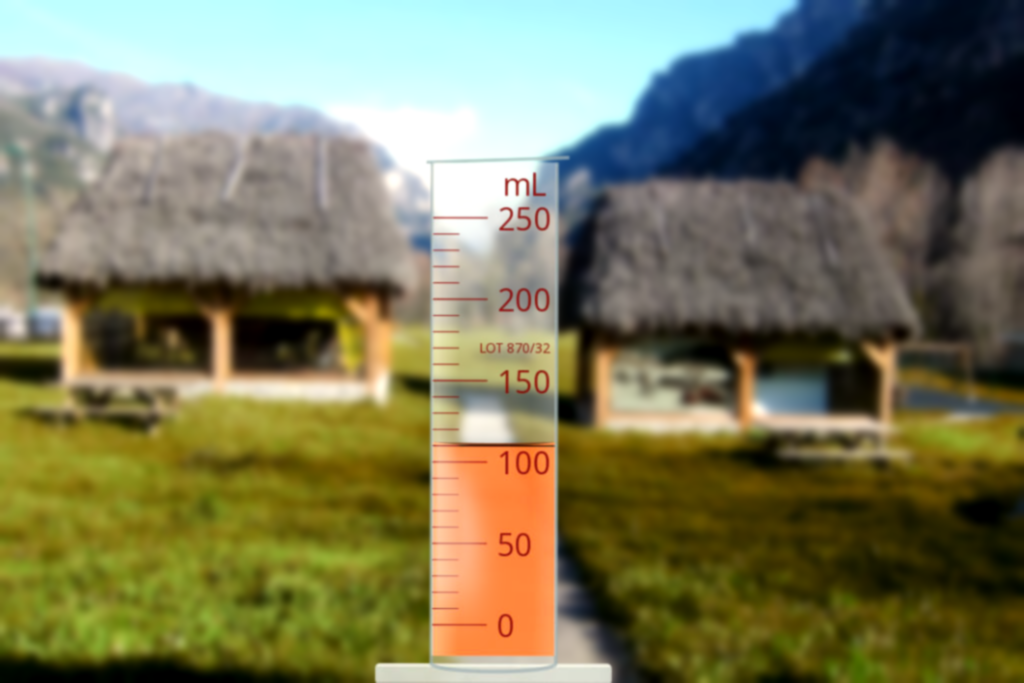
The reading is 110 mL
